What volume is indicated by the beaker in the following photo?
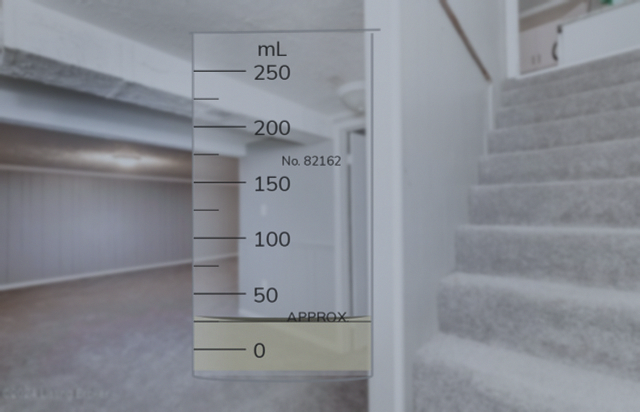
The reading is 25 mL
